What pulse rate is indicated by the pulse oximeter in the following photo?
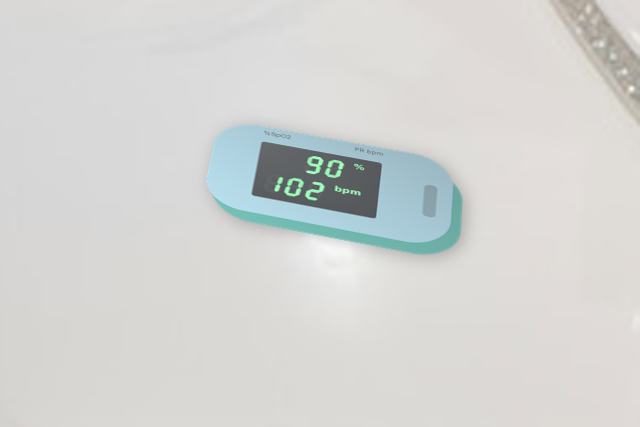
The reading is 102 bpm
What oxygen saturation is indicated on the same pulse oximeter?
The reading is 90 %
